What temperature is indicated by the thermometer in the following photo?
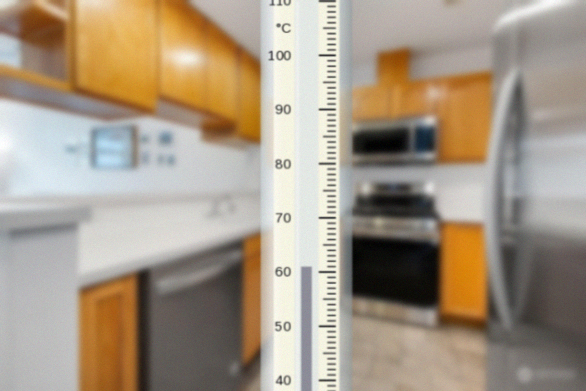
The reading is 61 °C
